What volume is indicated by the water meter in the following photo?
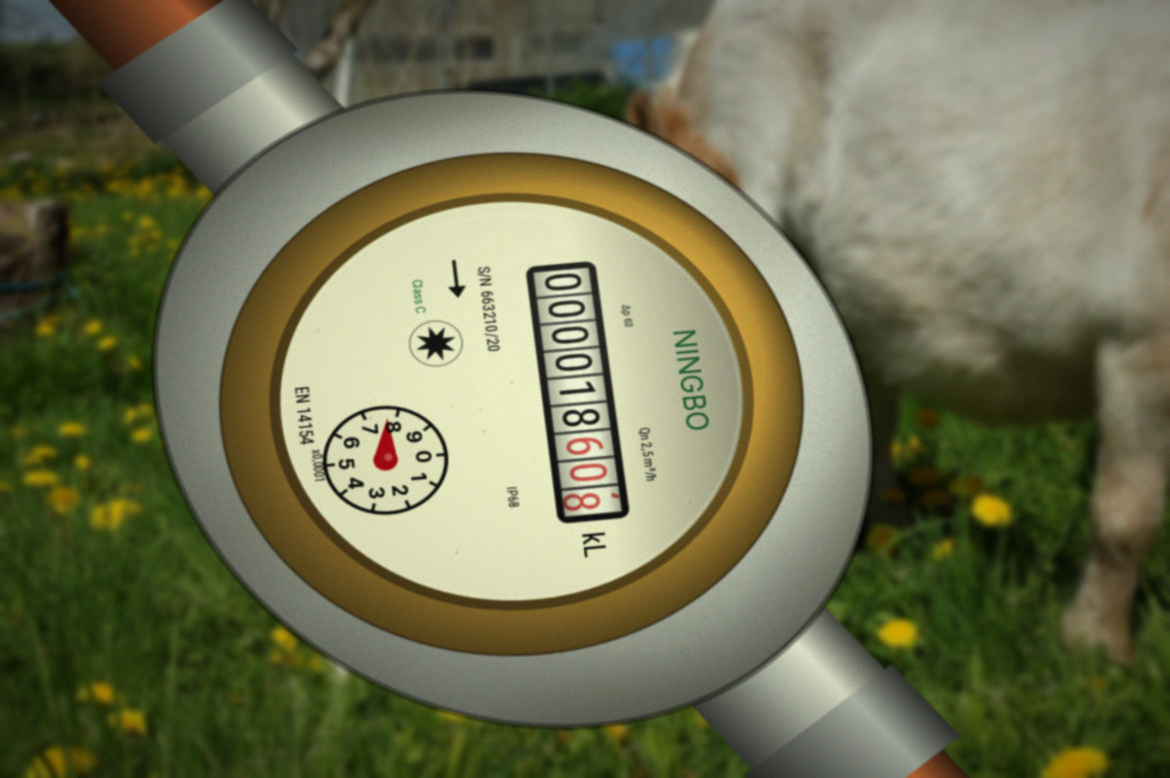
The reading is 18.6077 kL
